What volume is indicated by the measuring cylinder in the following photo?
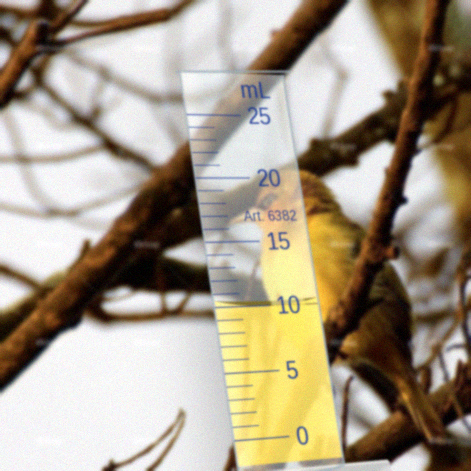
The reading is 10 mL
